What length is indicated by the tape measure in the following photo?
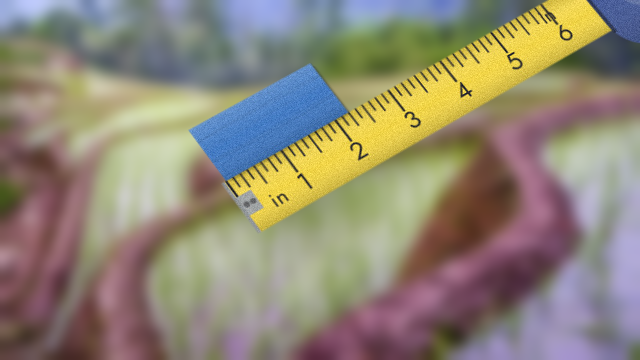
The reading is 2.25 in
